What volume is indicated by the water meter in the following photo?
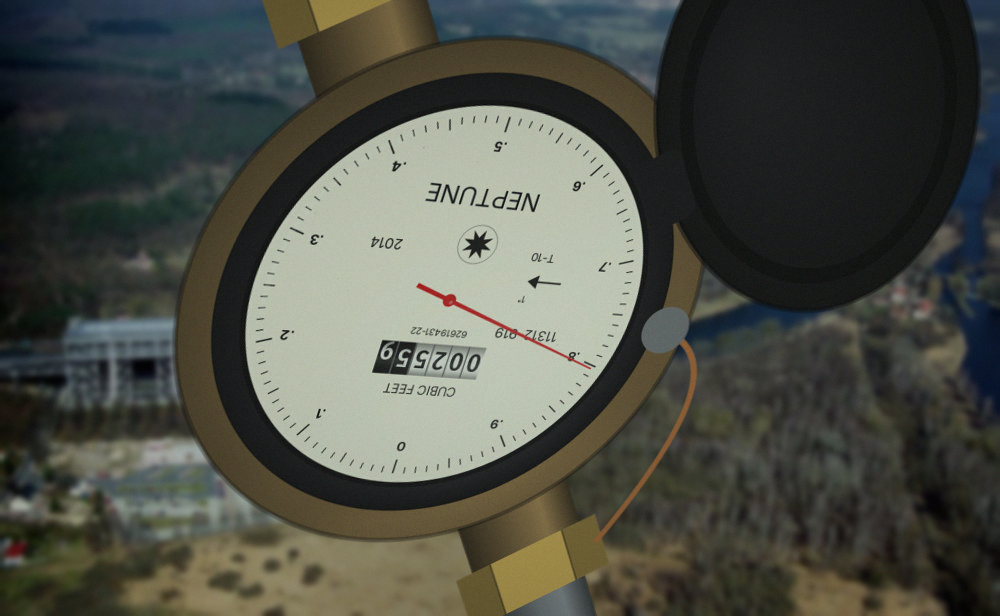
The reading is 2558.80 ft³
